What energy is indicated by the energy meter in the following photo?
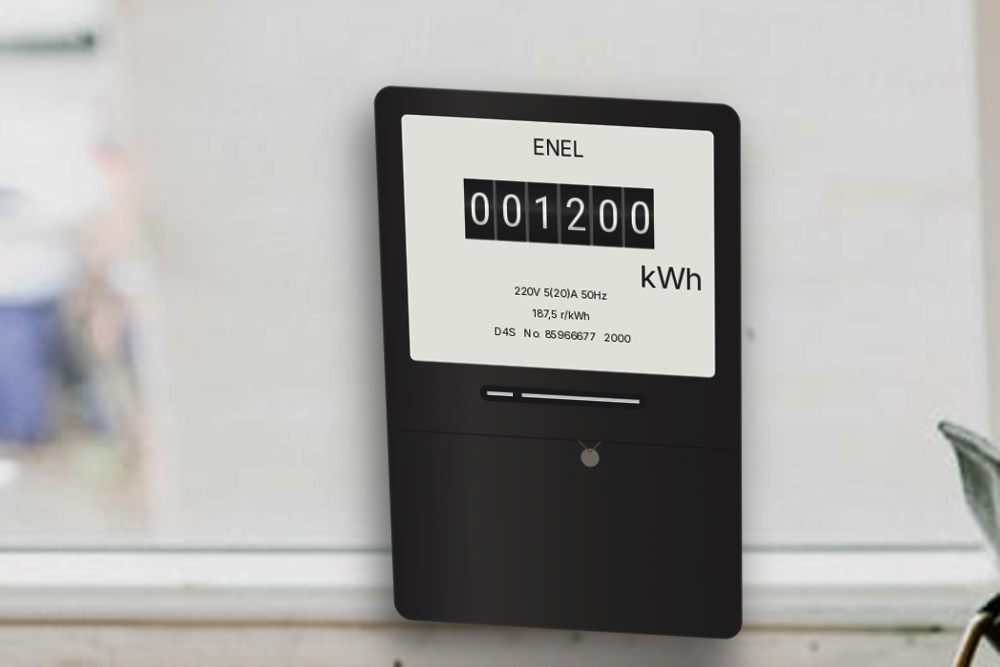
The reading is 1200 kWh
